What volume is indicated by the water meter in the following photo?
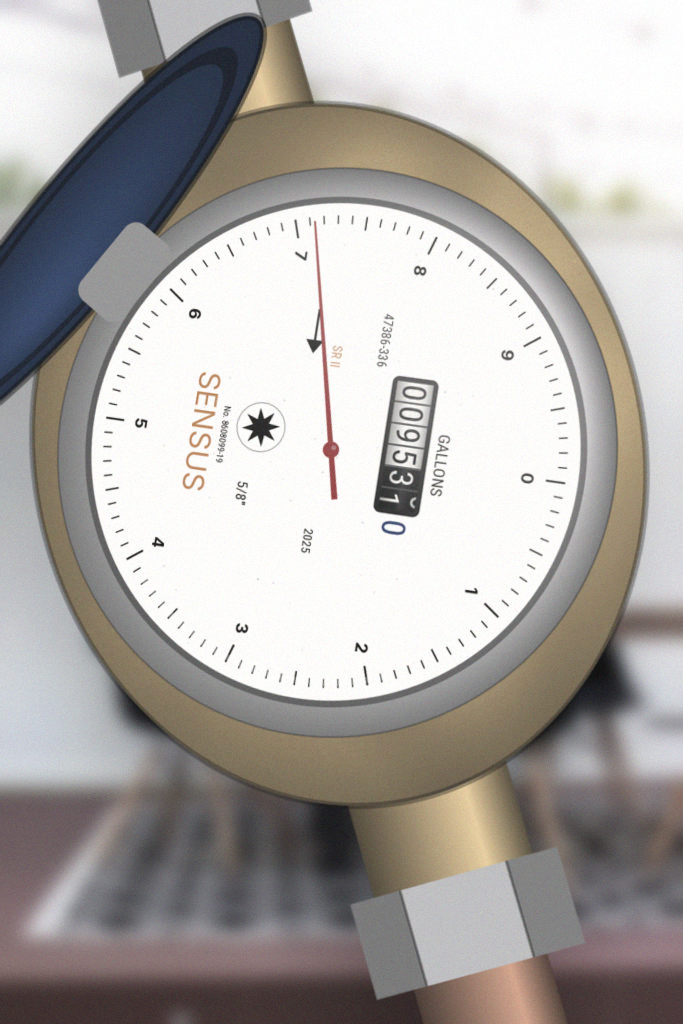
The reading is 95307.1 gal
